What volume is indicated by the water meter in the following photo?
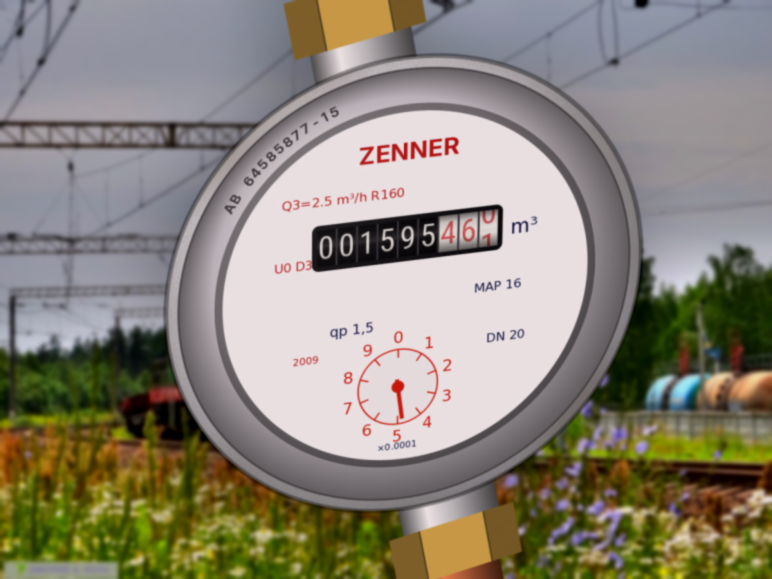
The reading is 1595.4604 m³
